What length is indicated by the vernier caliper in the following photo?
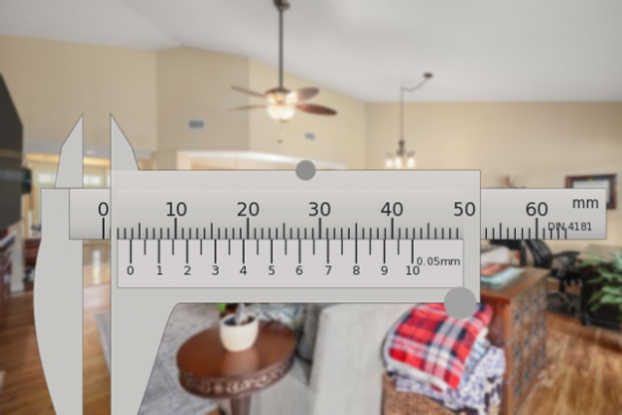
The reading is 3.8 mm
